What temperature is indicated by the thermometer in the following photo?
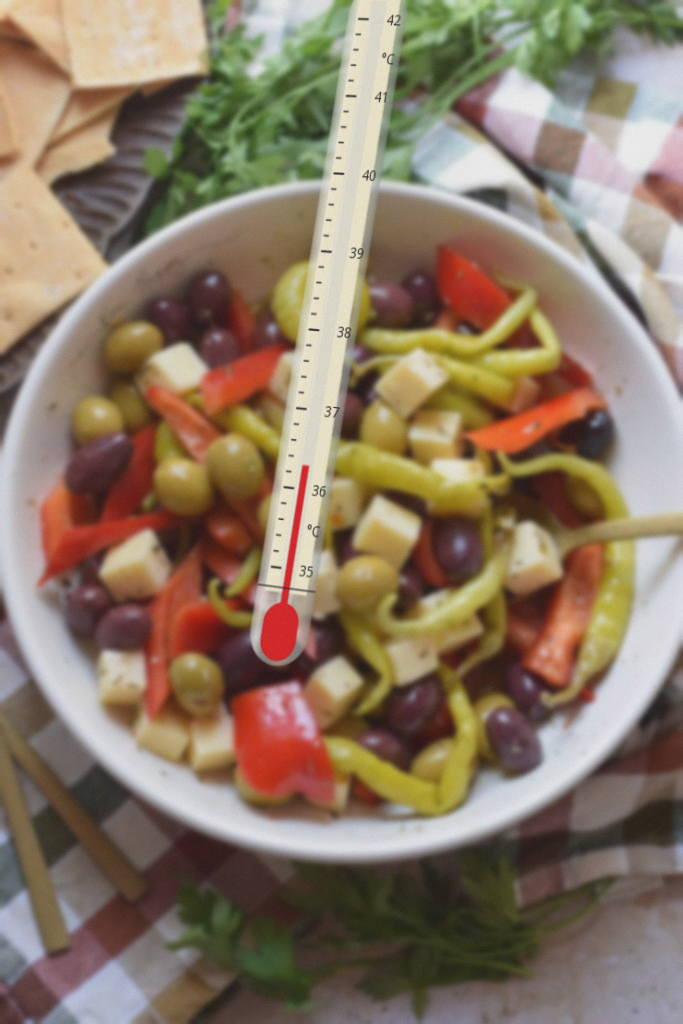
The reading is 36.3 °C
